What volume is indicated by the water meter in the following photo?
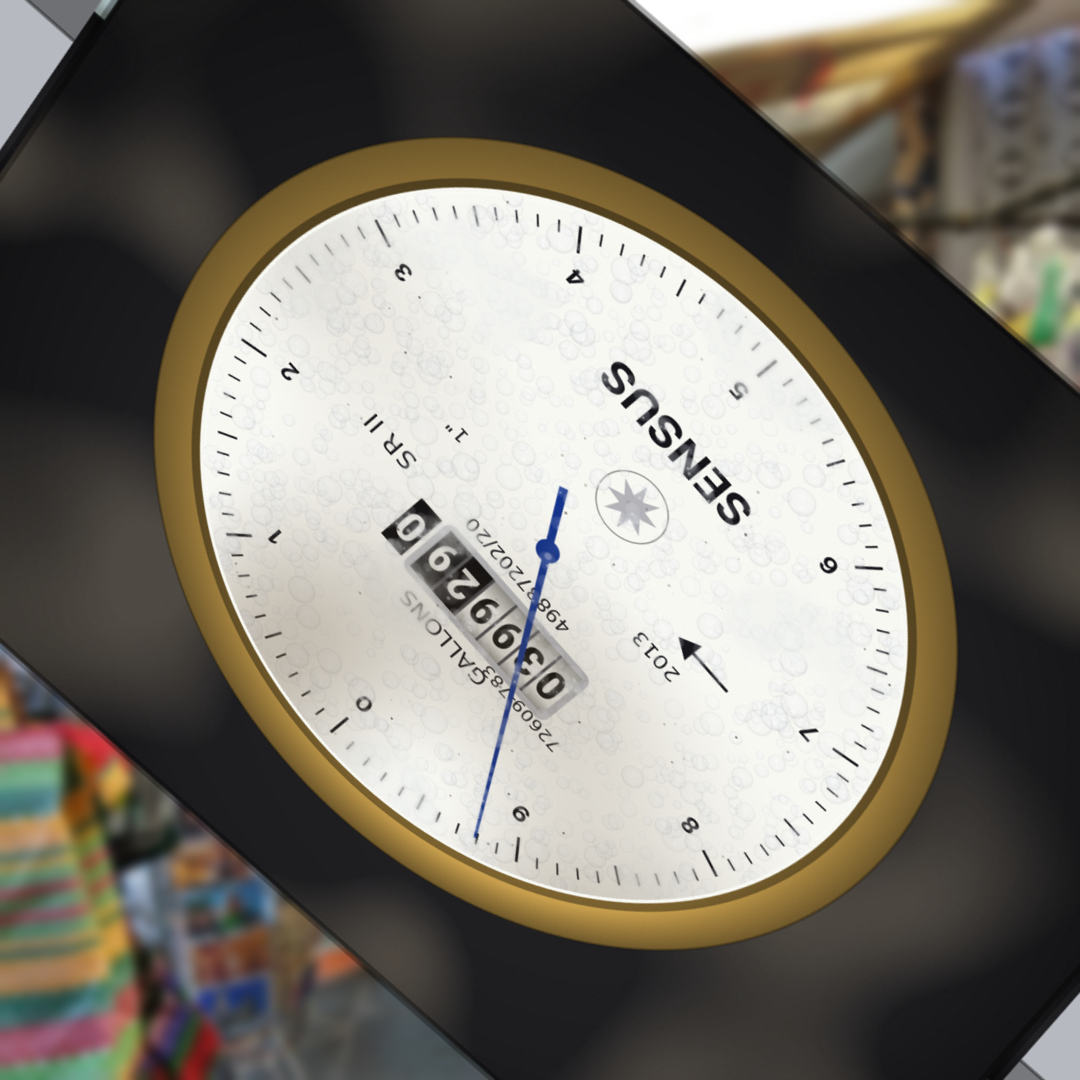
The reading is 399289.2 gal
